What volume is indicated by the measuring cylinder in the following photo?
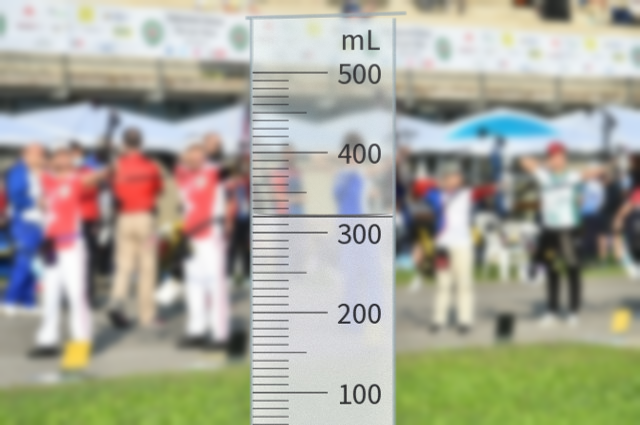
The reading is 320 mL
